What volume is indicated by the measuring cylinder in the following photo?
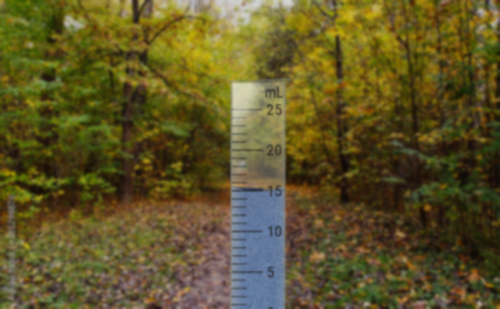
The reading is 15 mL
